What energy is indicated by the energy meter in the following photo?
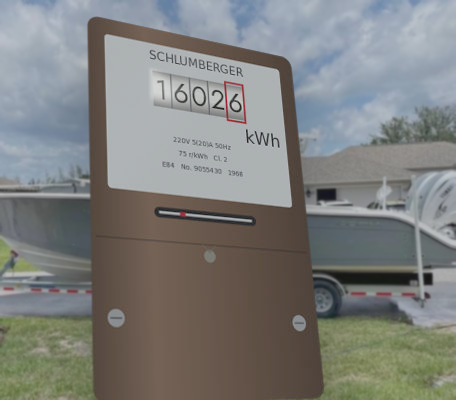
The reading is 1602.6 kWh
